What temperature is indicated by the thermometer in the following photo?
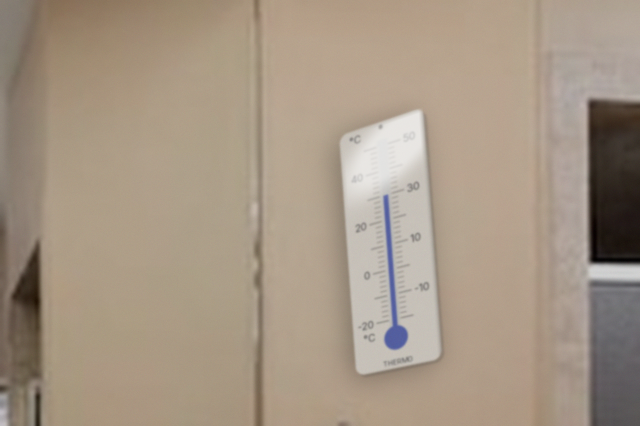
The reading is 30 °C
